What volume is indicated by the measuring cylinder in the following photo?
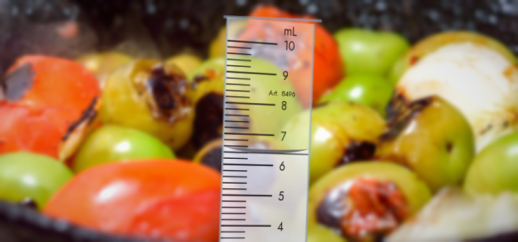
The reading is 6.4 mL
